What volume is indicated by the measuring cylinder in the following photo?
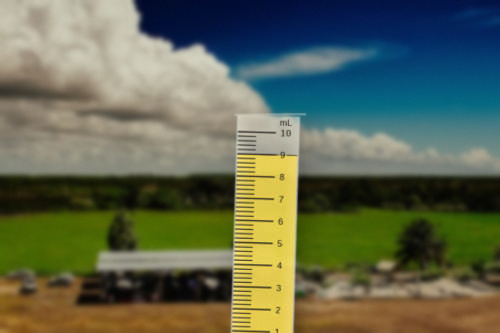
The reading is 9 mL
